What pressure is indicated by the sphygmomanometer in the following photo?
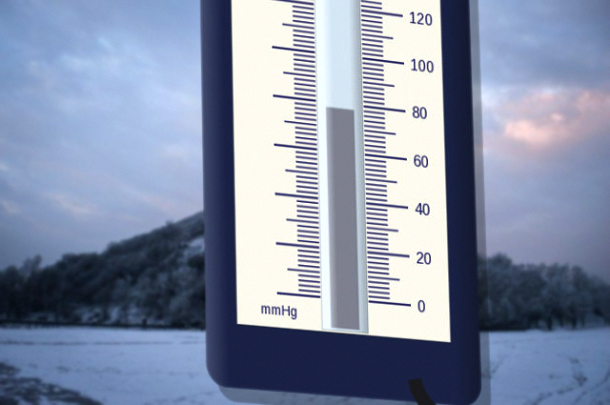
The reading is 78 mmHg
